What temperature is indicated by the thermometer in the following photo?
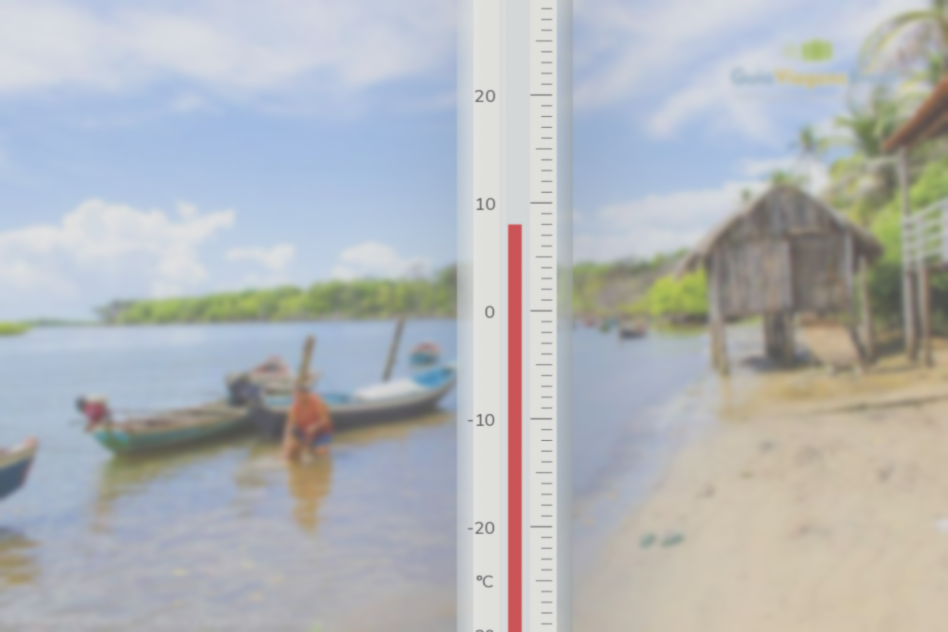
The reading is 8 °C
